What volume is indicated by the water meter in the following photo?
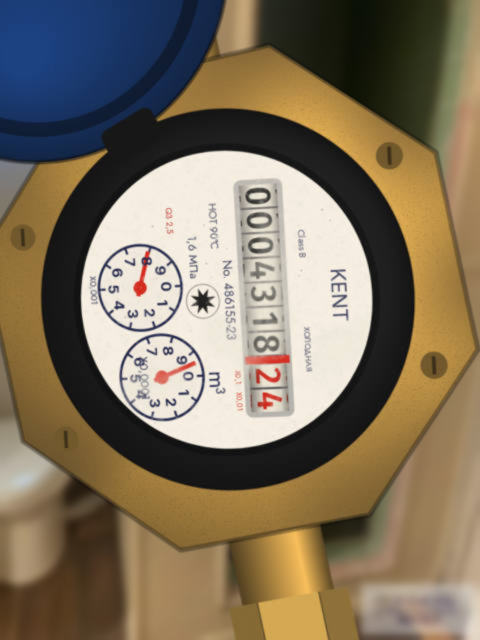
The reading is 4318.2479 m³
